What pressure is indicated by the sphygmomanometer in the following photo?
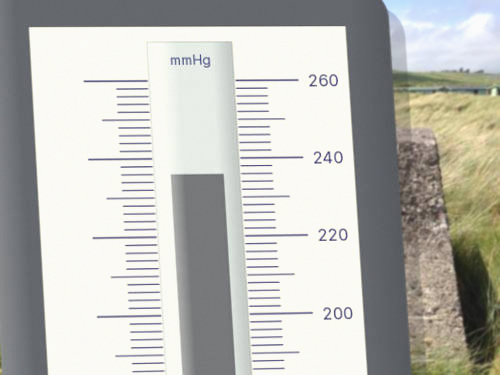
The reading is 236 mmHg
